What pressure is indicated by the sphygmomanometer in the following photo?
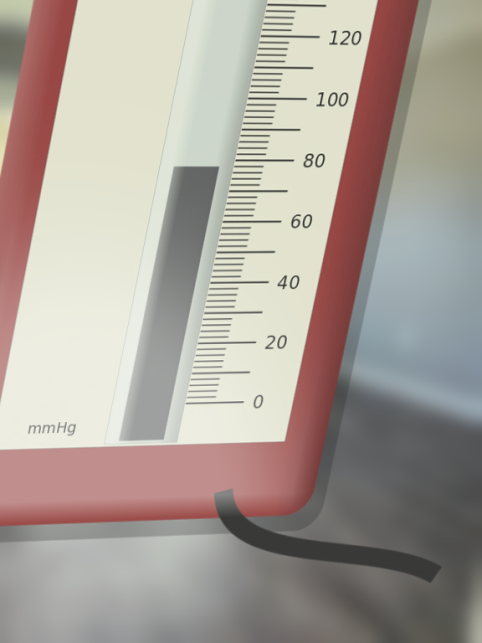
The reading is 78 mmHg
